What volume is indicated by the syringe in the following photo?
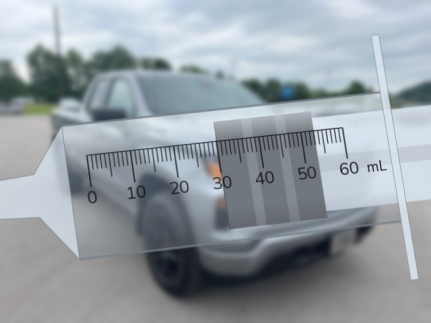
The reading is 30 mL
